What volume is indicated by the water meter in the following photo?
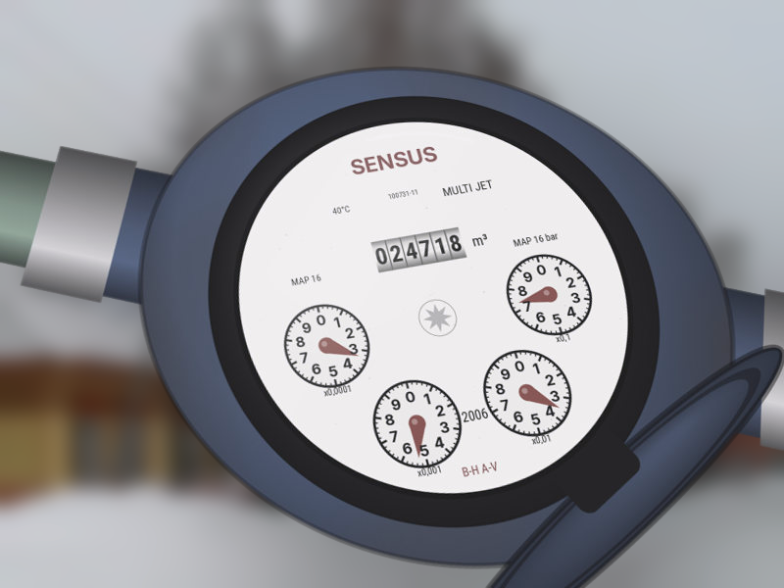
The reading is 24718.7353 m³
